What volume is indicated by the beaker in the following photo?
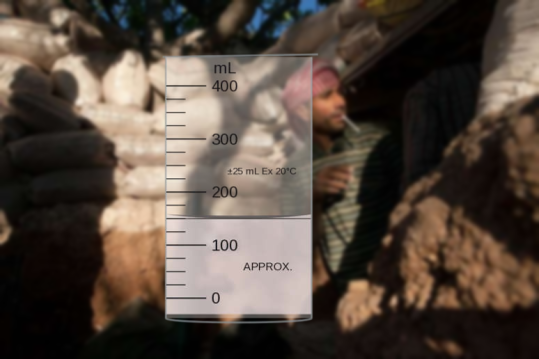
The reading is 150 mL
